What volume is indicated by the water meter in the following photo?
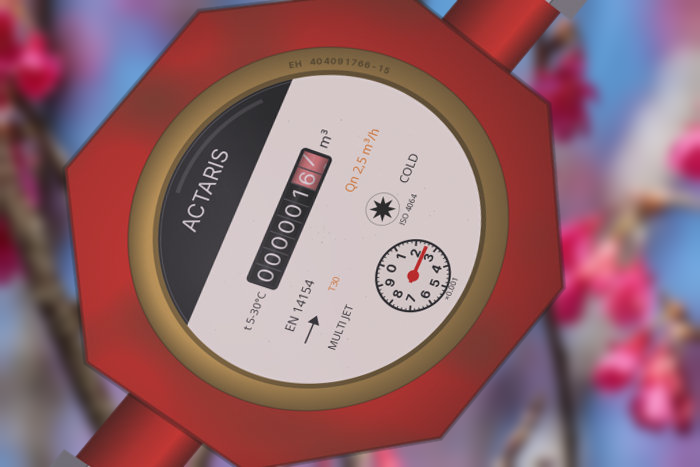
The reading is 1.672 m³
